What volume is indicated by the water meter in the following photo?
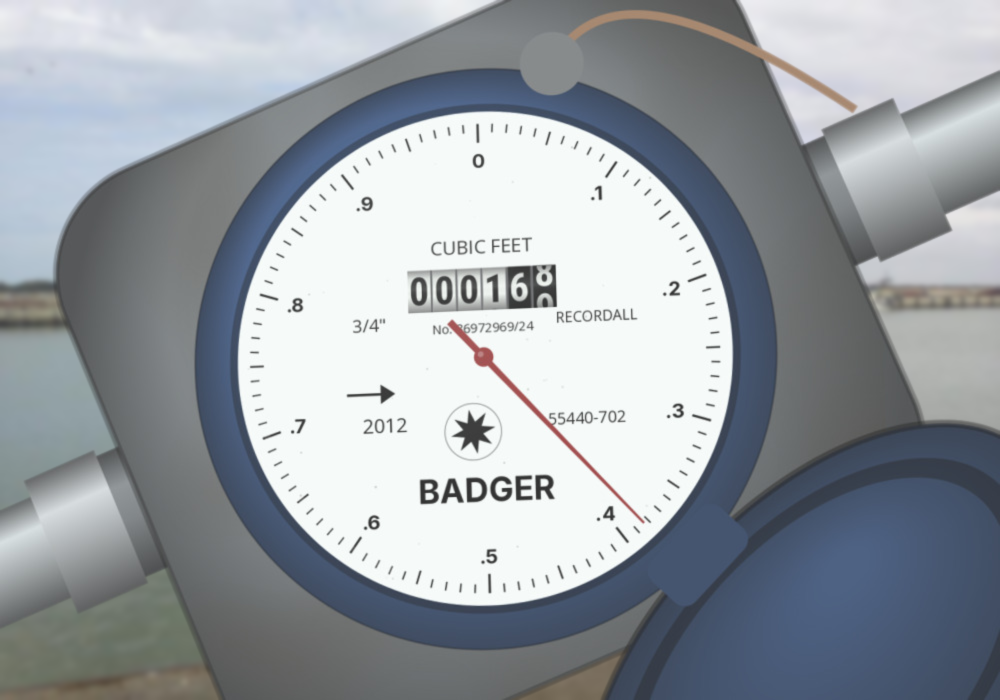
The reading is 168.38 ft³
